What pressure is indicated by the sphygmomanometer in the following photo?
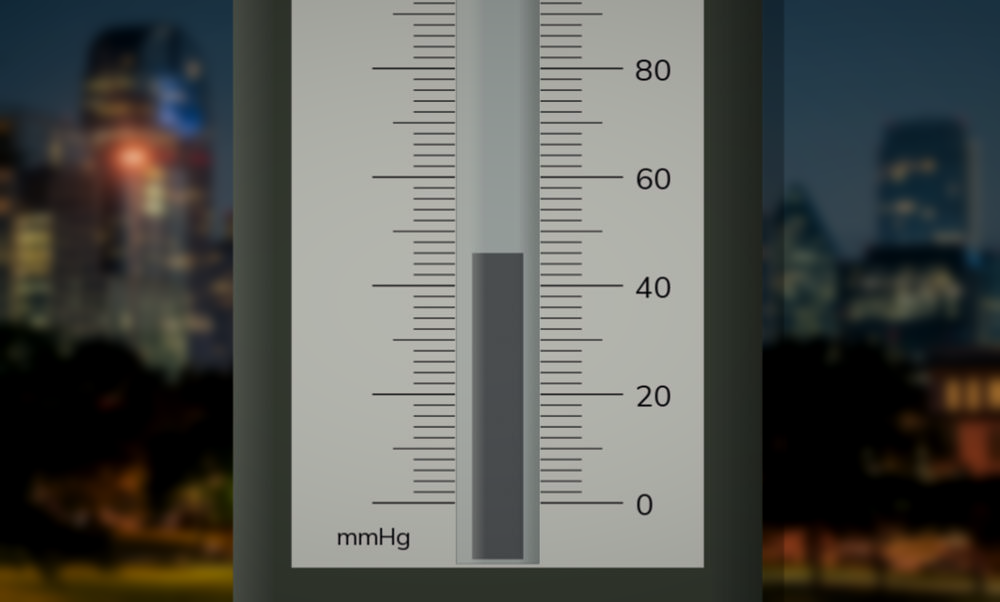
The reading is 46 mmHg
